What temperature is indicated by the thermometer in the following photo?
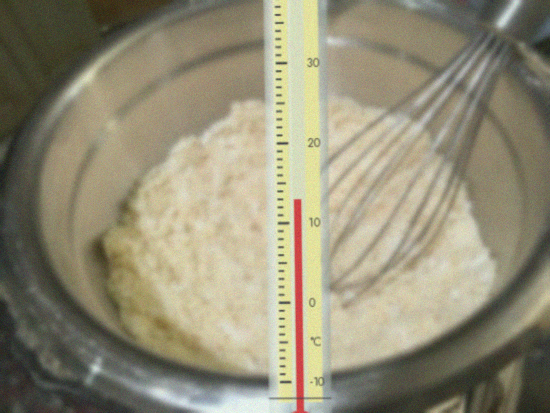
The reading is 13 °C
